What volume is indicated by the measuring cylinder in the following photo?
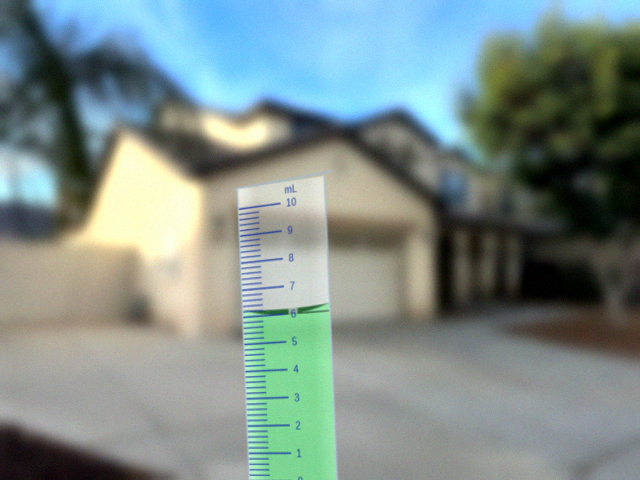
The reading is 6 mL
